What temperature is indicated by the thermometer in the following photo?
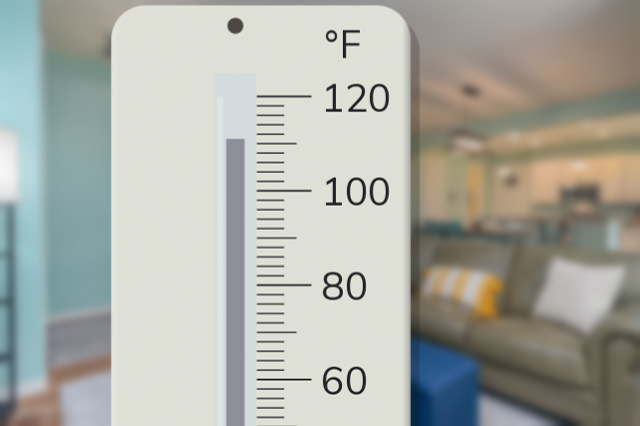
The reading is 111 °F
